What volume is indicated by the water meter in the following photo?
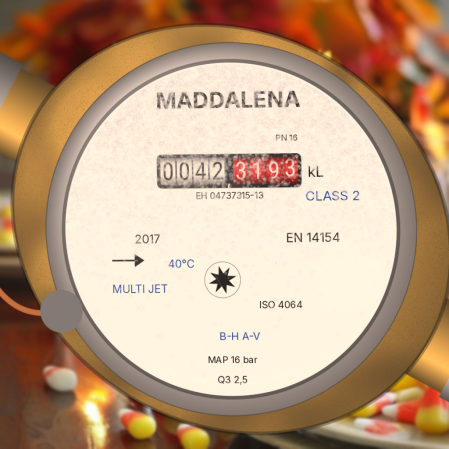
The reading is 42.3193 kL
